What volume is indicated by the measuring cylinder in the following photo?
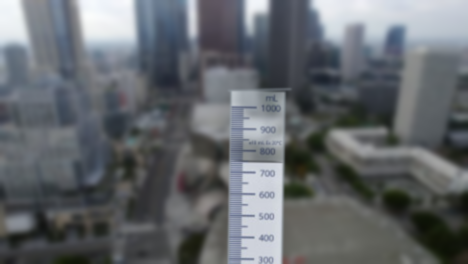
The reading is 750 mL
